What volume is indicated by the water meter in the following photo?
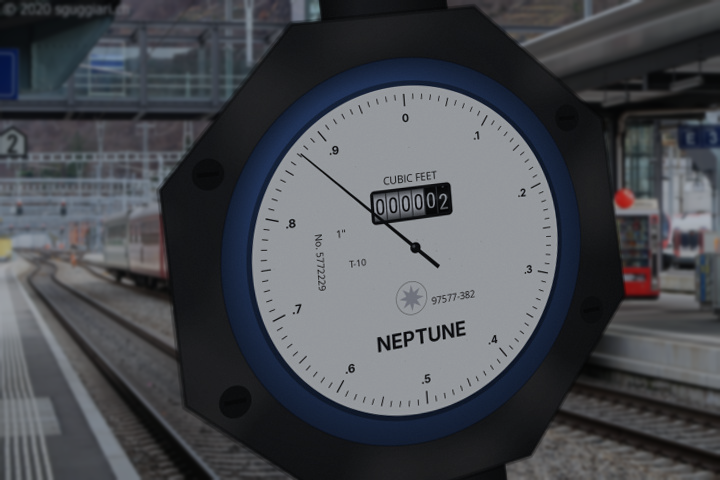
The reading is 1.87 ft³
